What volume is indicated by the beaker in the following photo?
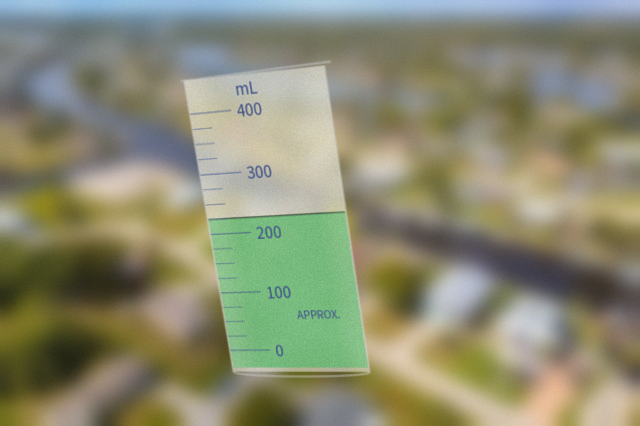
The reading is 225 mL
